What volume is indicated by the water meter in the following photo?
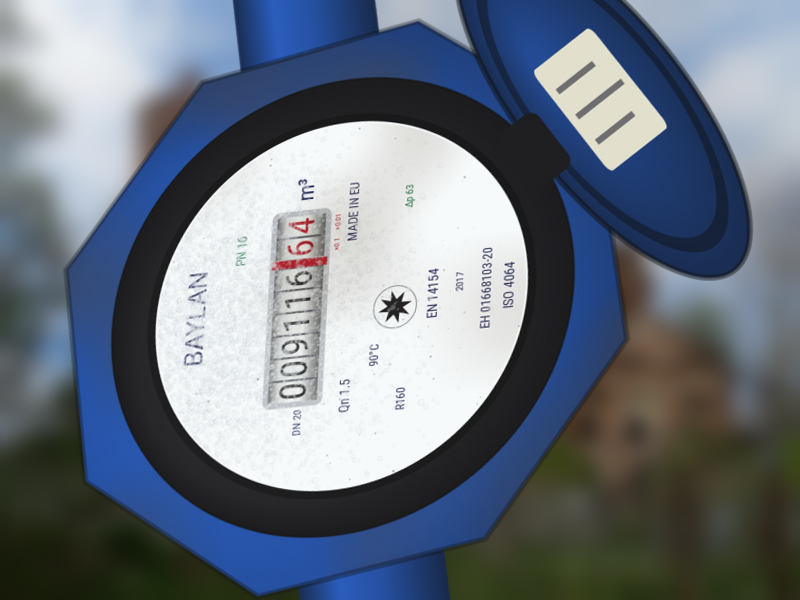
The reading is 9116.64 m³
